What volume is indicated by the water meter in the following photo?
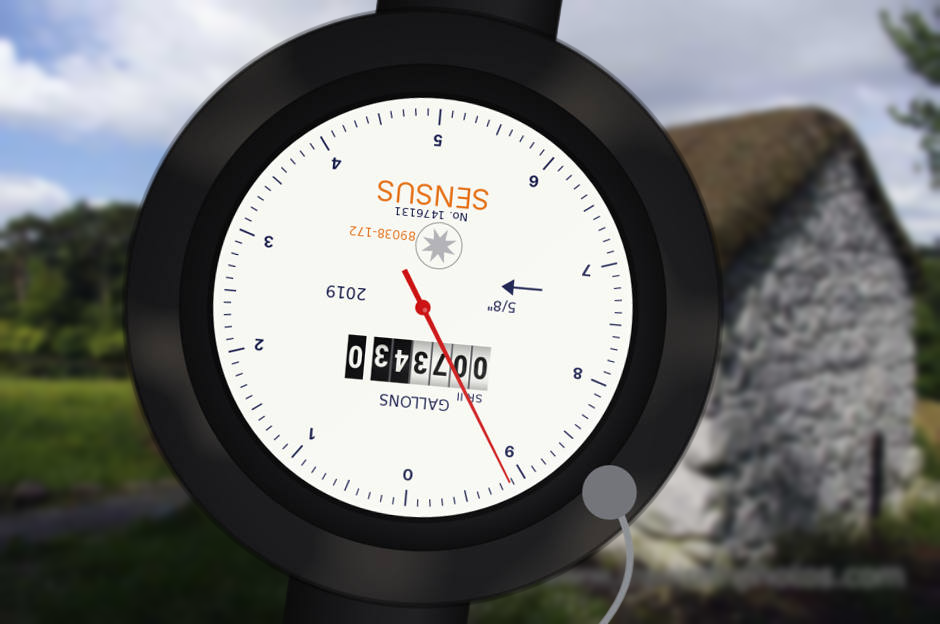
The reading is 73429.1 gal
